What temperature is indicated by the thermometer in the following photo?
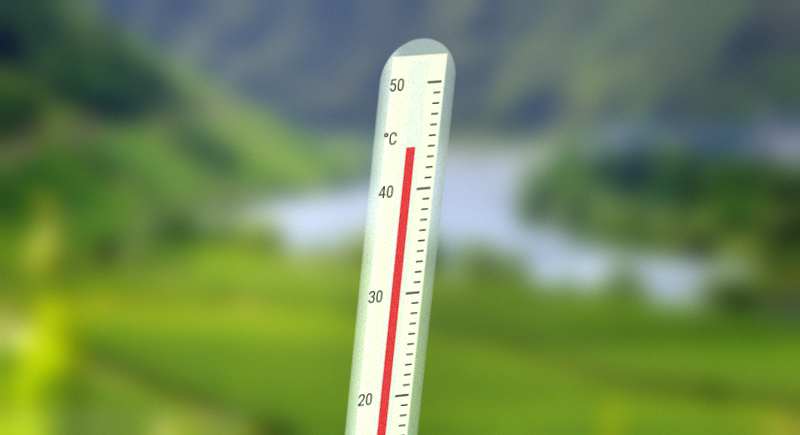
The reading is 44 °C
